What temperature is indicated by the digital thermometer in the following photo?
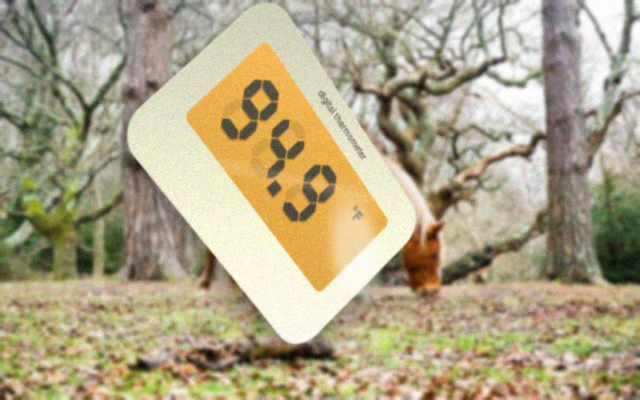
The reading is 94.9 °F
